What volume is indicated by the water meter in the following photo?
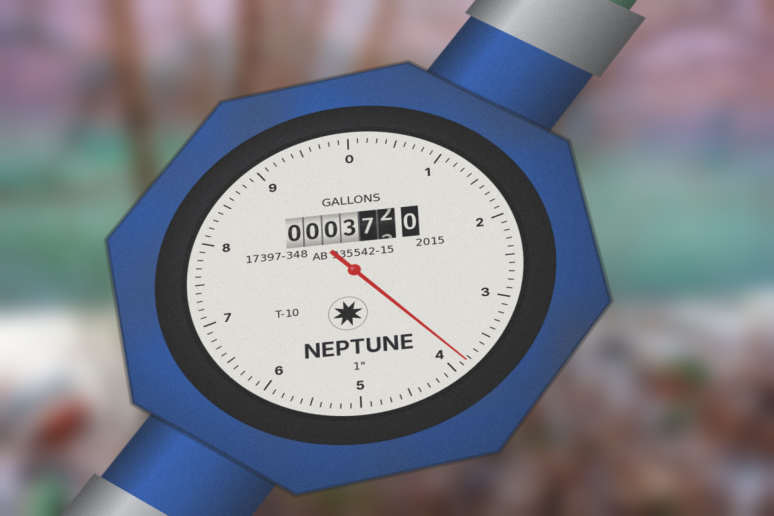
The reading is 3723.8 gal
